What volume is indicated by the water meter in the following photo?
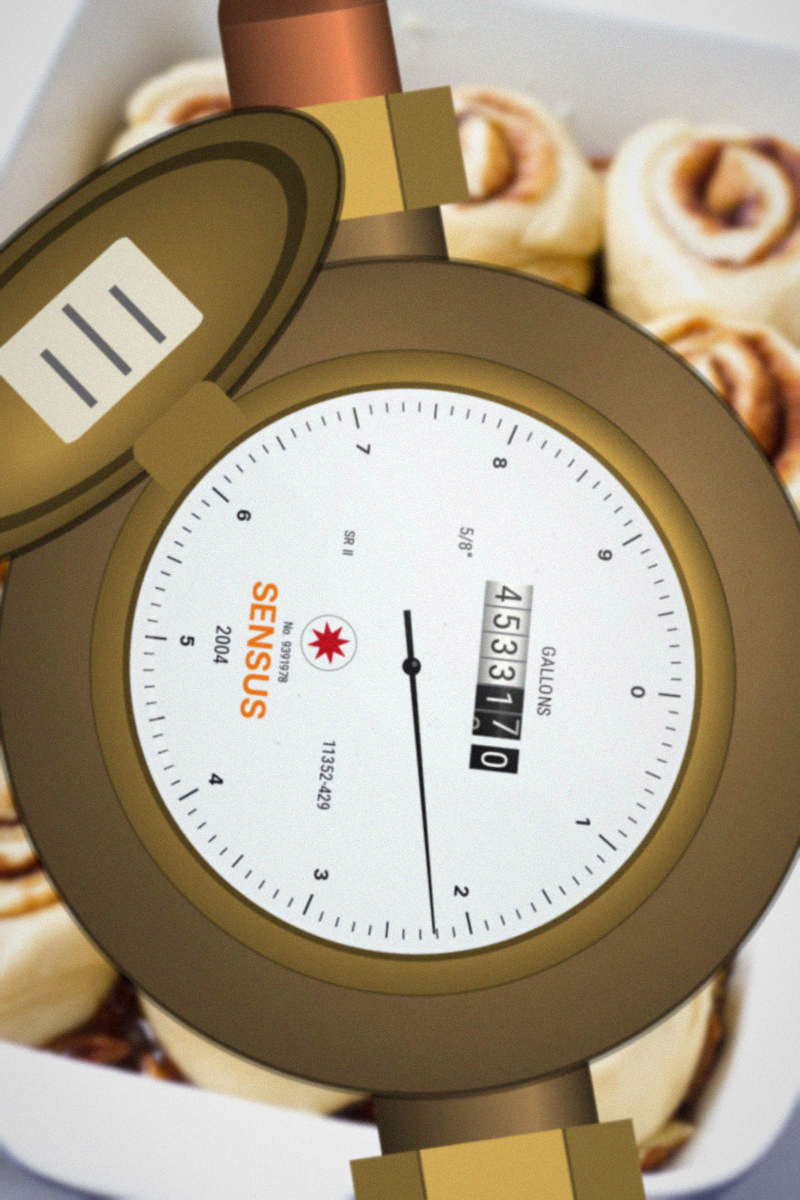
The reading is 4533172.2 gal
